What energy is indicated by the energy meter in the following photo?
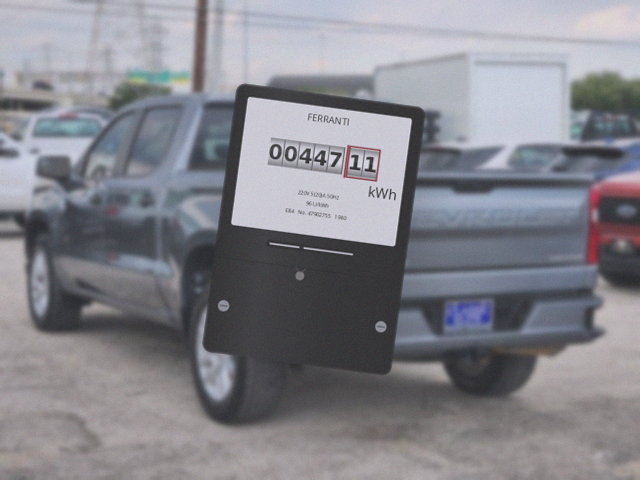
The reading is 447.11 kWh
